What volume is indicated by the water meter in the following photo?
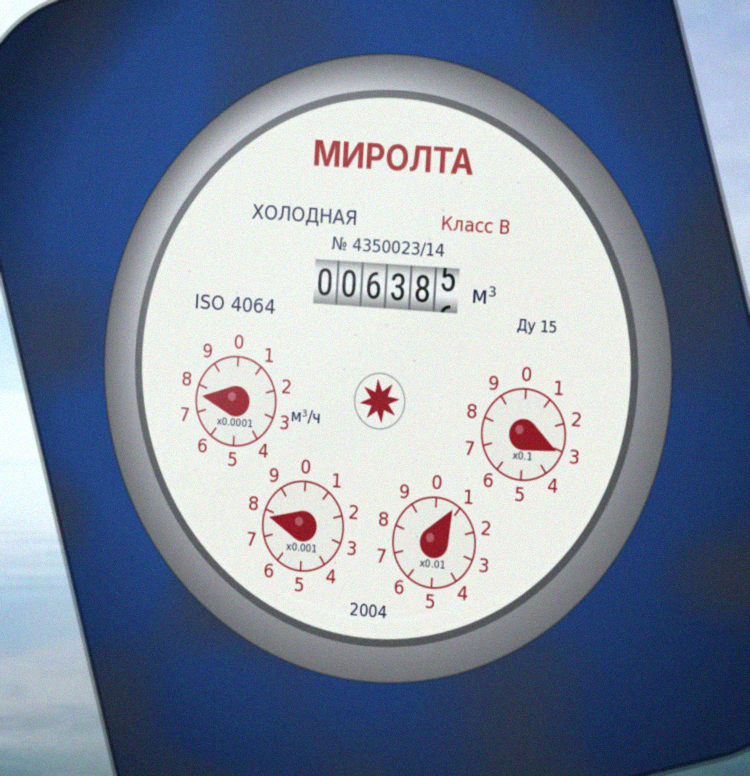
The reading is 6385.3077 m³
